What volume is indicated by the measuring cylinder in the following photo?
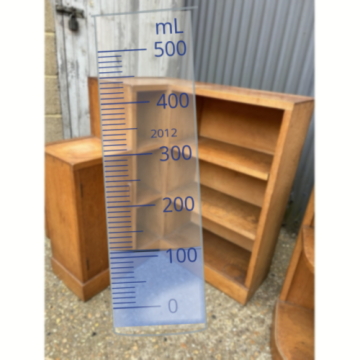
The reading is 110 mL
